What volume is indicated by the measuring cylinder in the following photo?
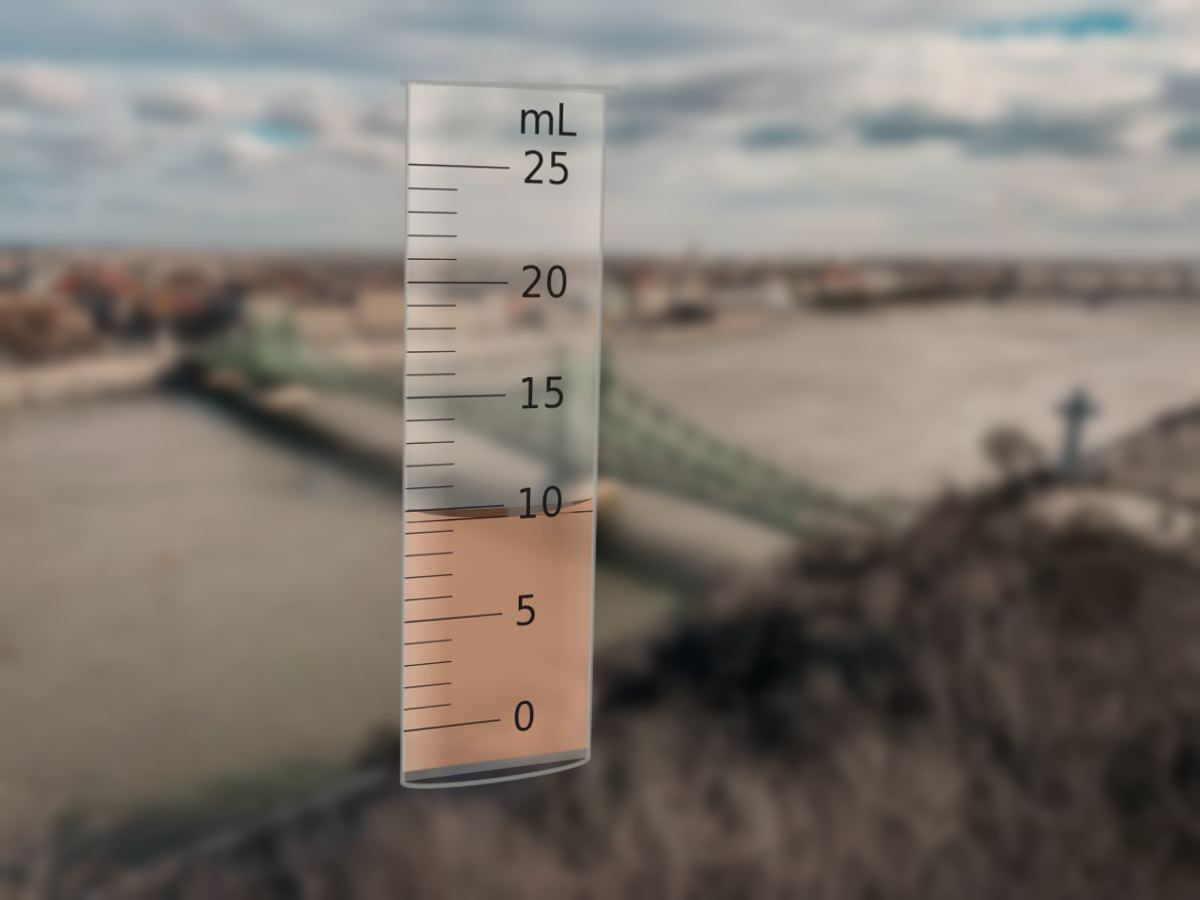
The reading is 9.5 mL
